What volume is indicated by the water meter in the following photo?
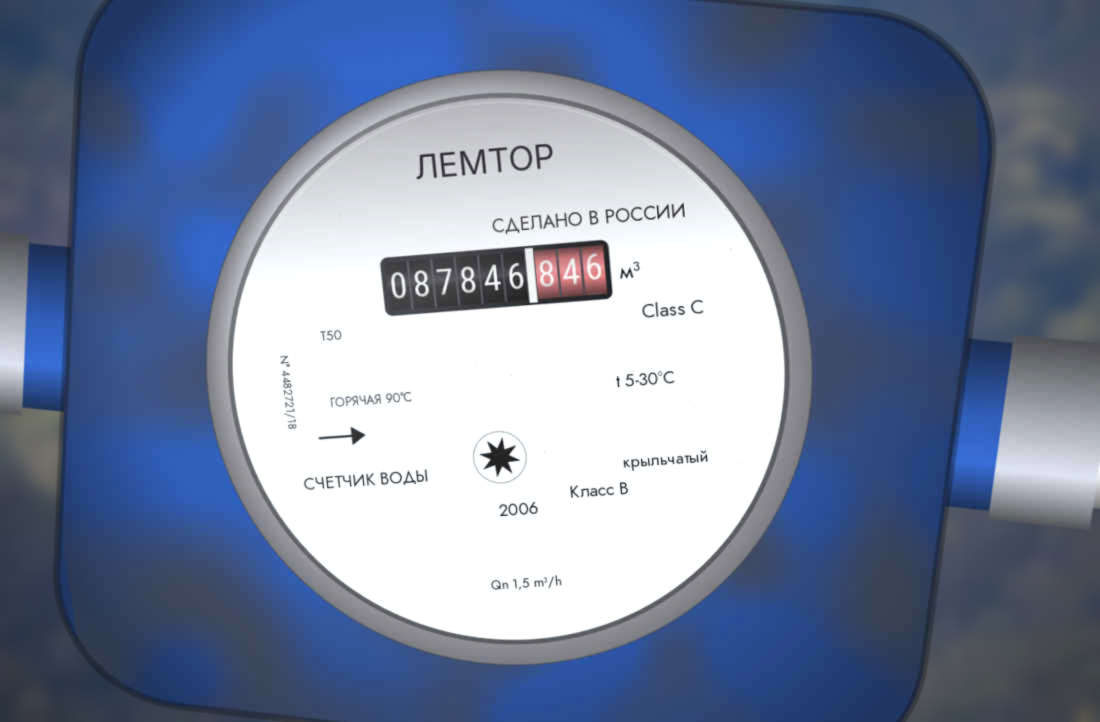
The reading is 87846.846 m³
